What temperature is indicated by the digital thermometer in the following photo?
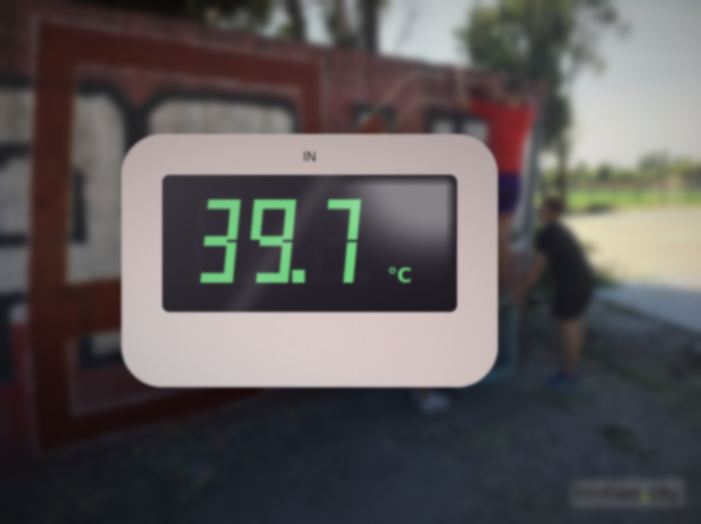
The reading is 39.7 °C
